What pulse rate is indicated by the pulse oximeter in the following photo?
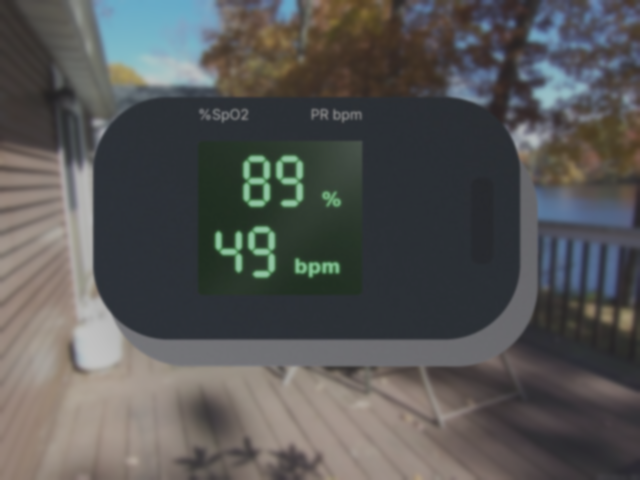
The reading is 49 bpm
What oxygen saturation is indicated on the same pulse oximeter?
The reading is 89 %
